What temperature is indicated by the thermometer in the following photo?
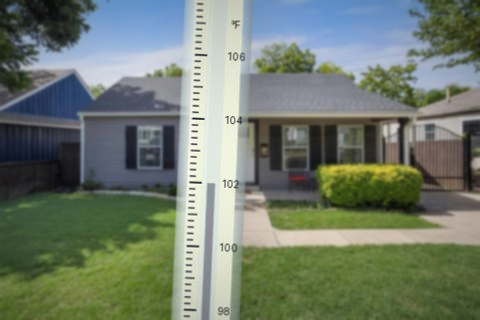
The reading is 102 °F
